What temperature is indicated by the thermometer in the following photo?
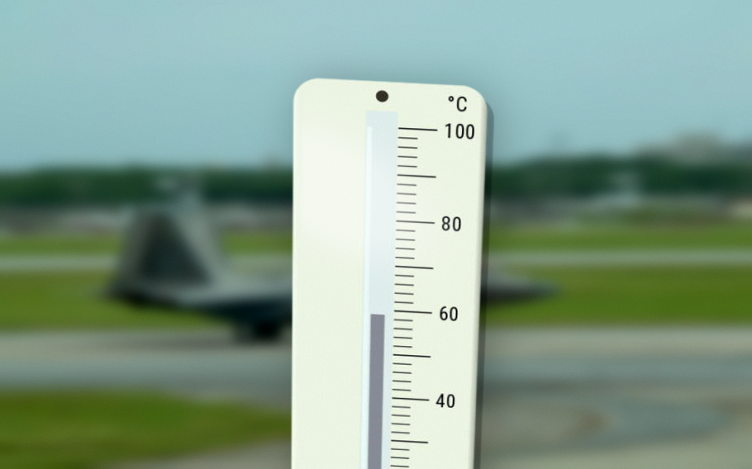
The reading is 59 °C
